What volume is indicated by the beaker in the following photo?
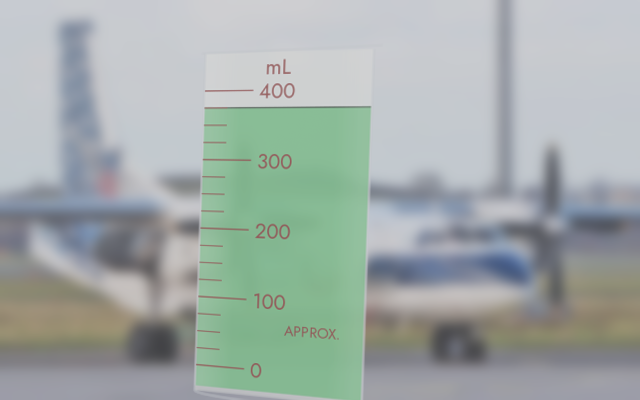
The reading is 375 mL
